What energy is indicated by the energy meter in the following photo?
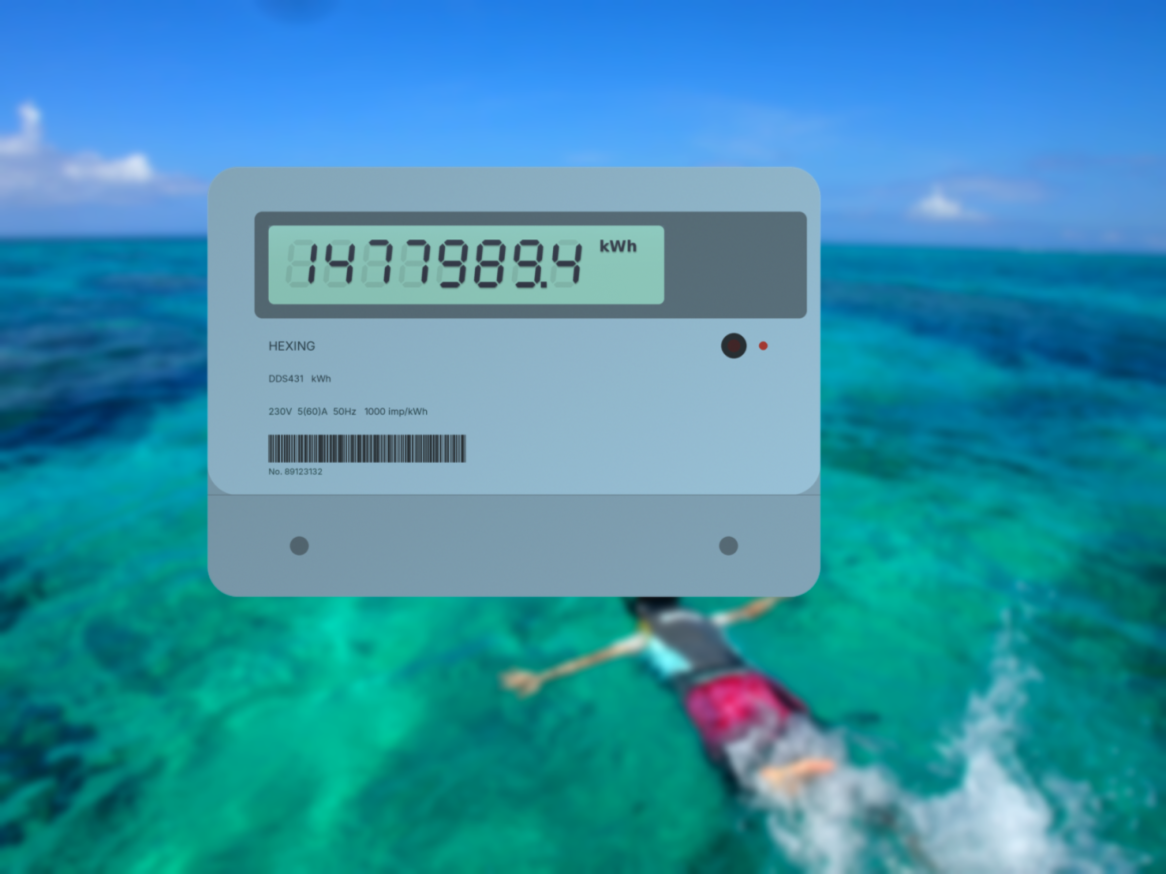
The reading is 1477989.4 kWh
